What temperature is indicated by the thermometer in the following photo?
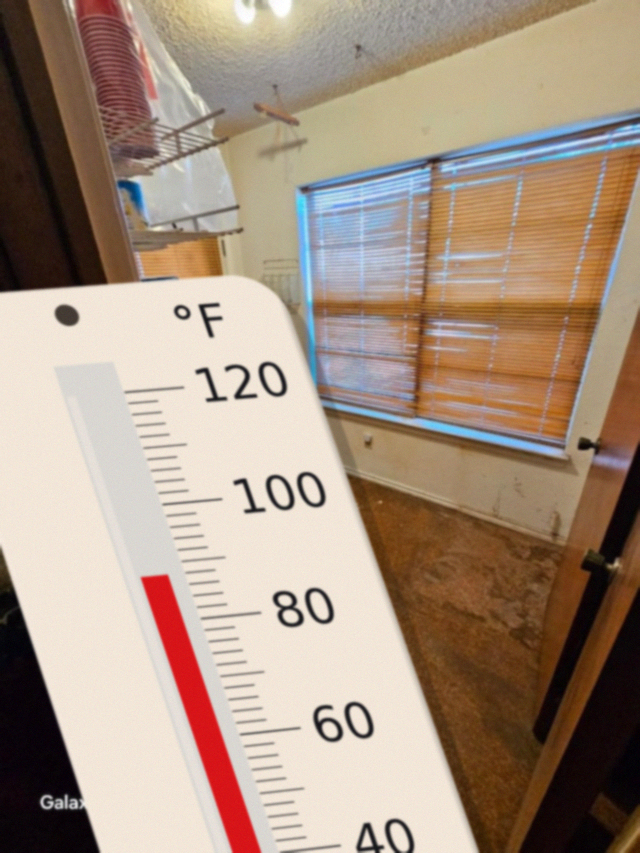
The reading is 88 °F
